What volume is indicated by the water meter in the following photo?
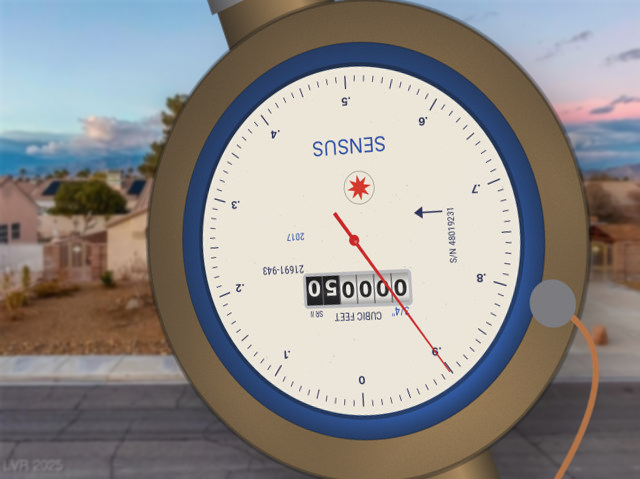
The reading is 49.90 ft³
